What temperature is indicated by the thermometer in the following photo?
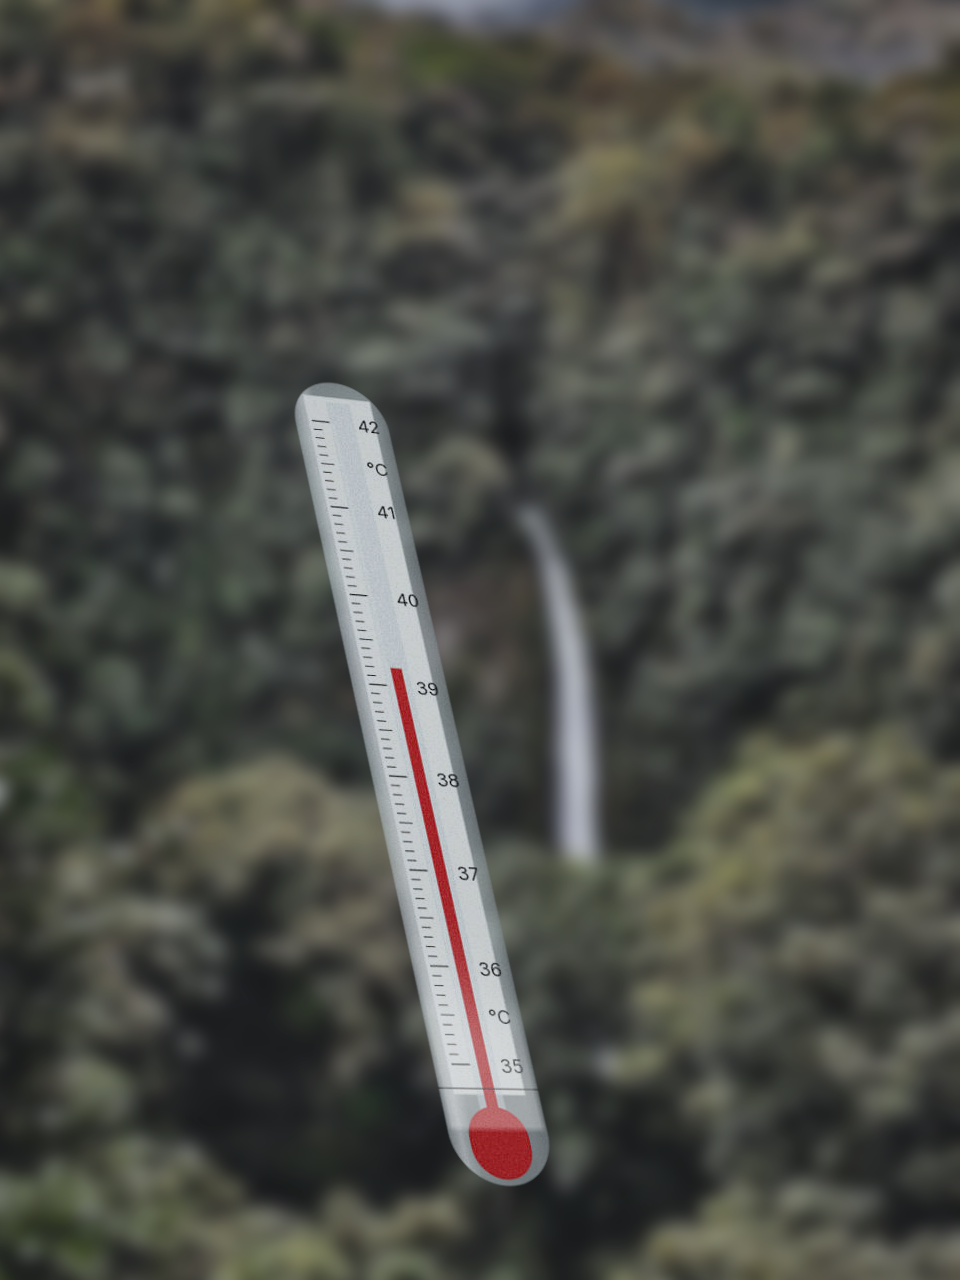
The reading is 39.2 °C
